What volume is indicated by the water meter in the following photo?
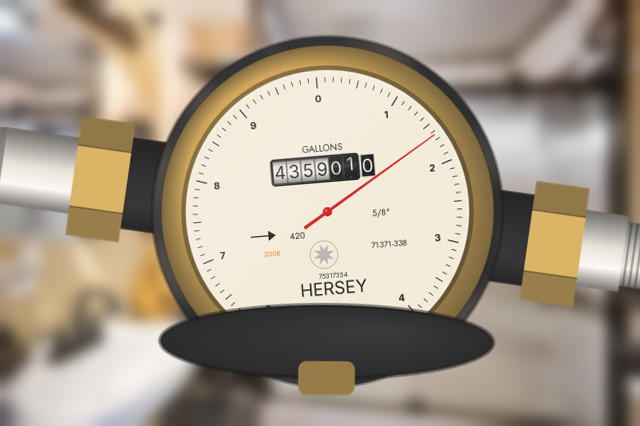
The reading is 4359011.6 gal
